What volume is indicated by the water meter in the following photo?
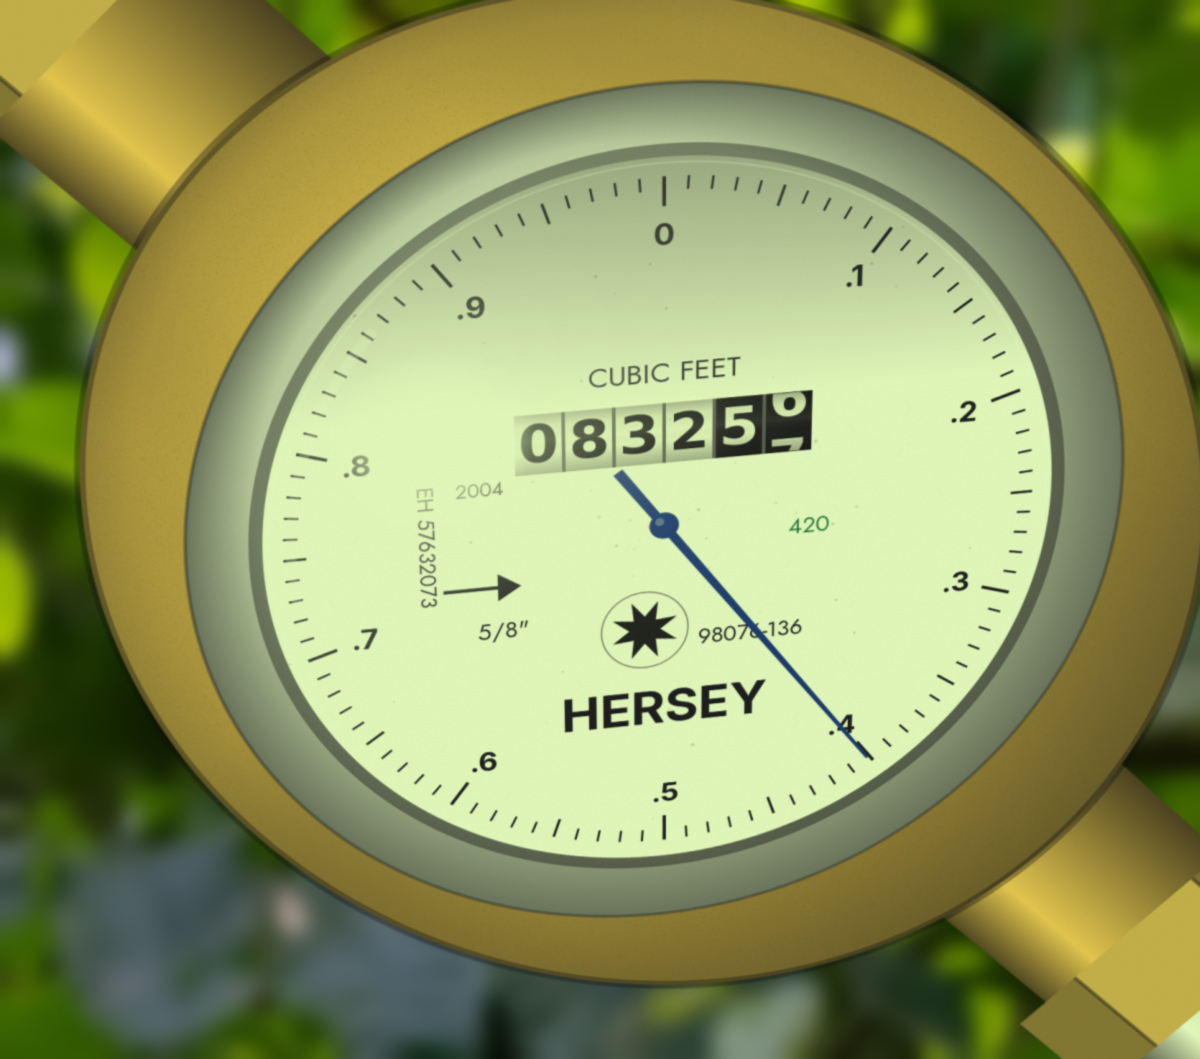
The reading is 83256.40 ft³
